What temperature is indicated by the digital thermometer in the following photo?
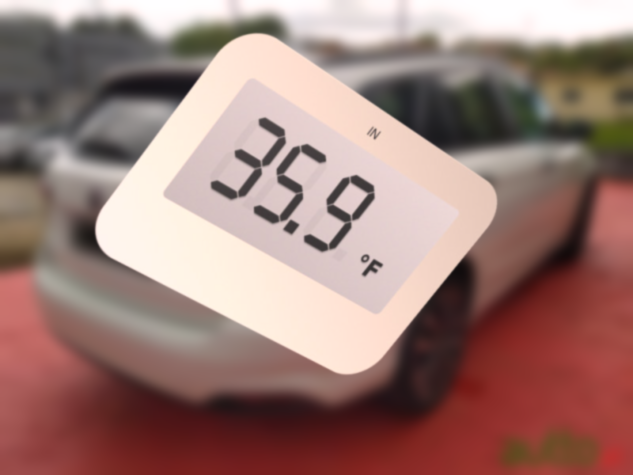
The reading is 35.9 °F
